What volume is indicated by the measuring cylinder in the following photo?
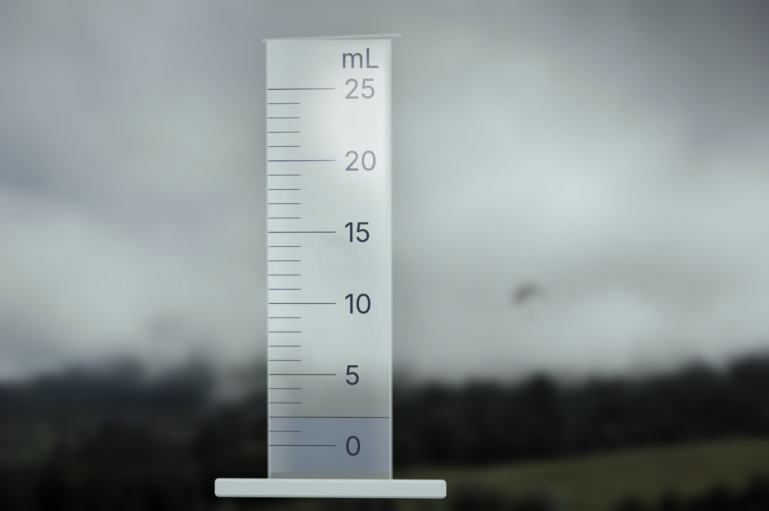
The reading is 2 mL
